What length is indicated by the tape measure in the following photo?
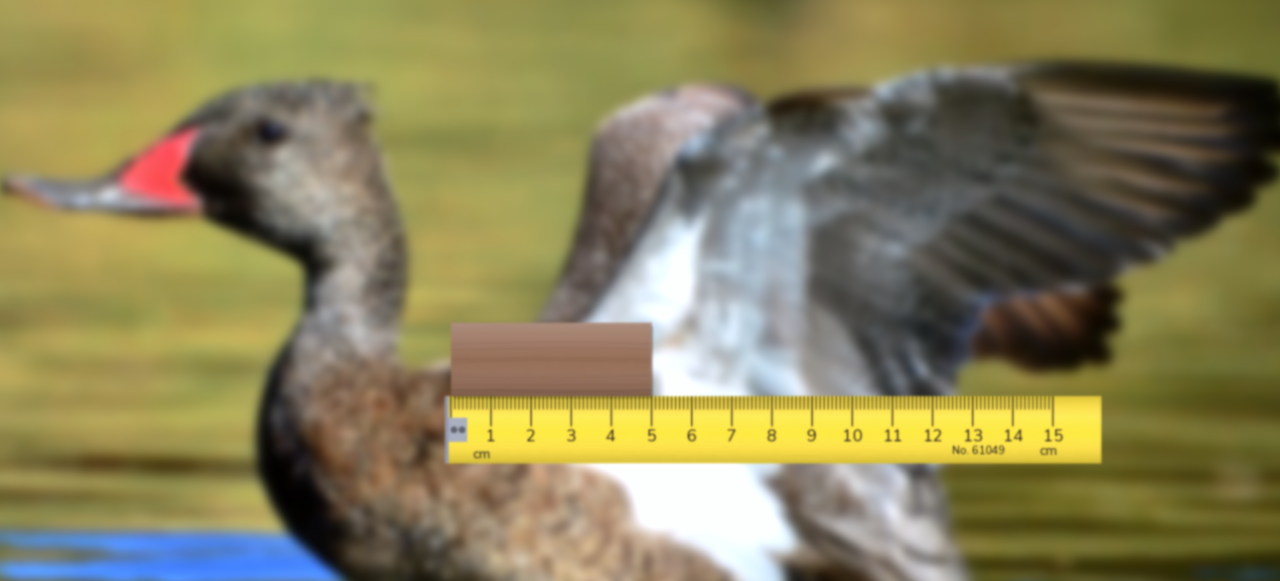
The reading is 5 cm
